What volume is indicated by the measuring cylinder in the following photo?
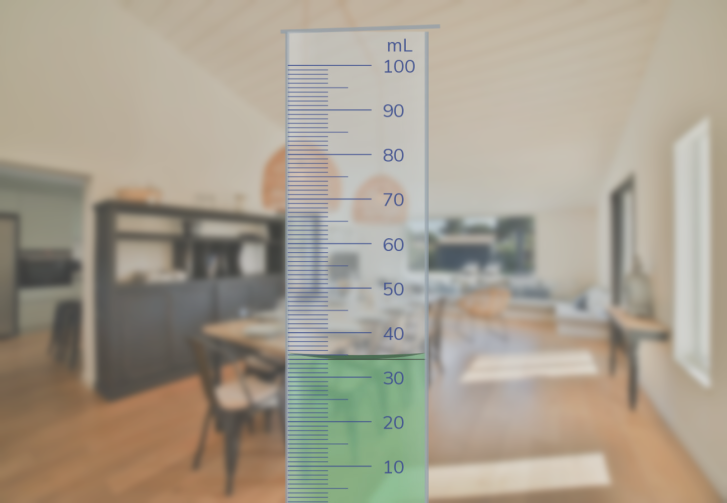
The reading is 34 mL
